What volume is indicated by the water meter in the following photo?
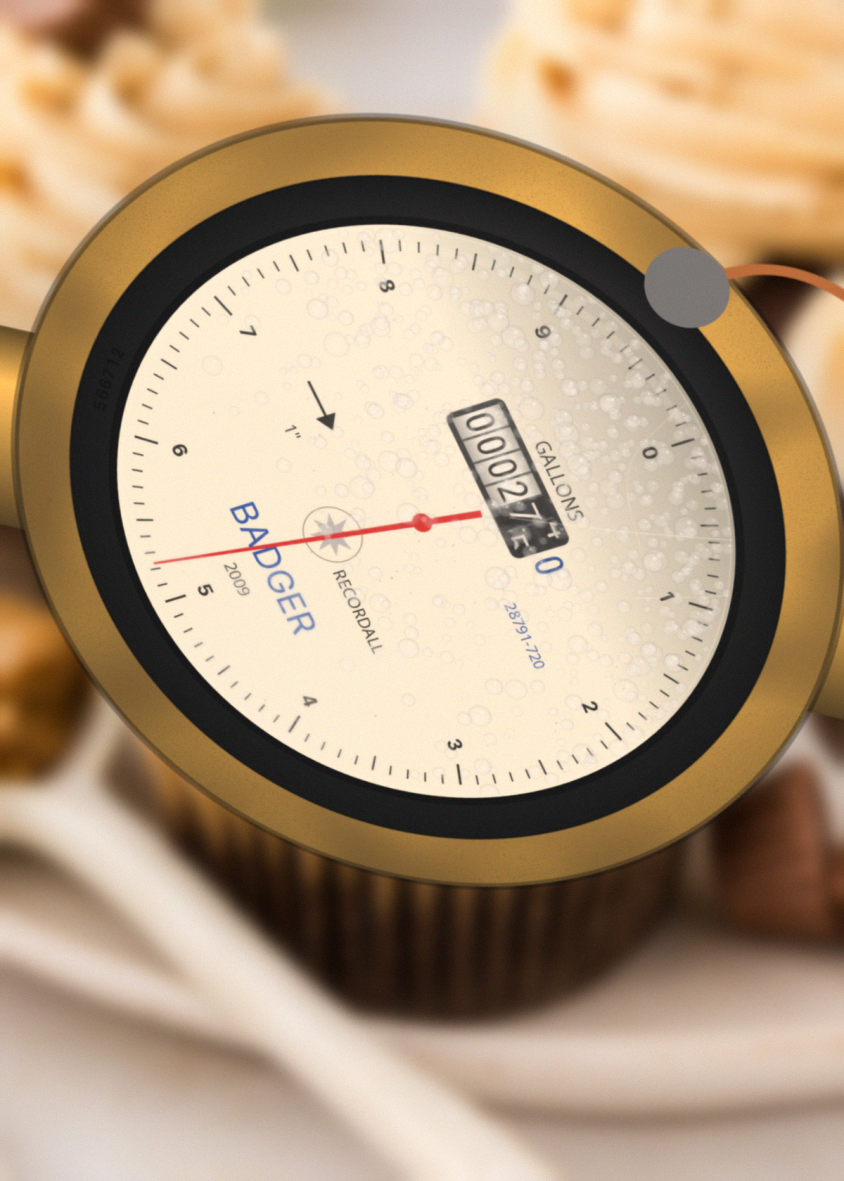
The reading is 2745.2 gal
